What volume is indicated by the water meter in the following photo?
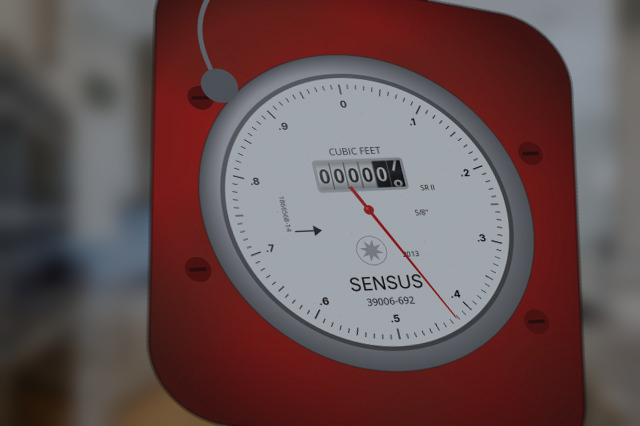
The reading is 7.42 ft³
